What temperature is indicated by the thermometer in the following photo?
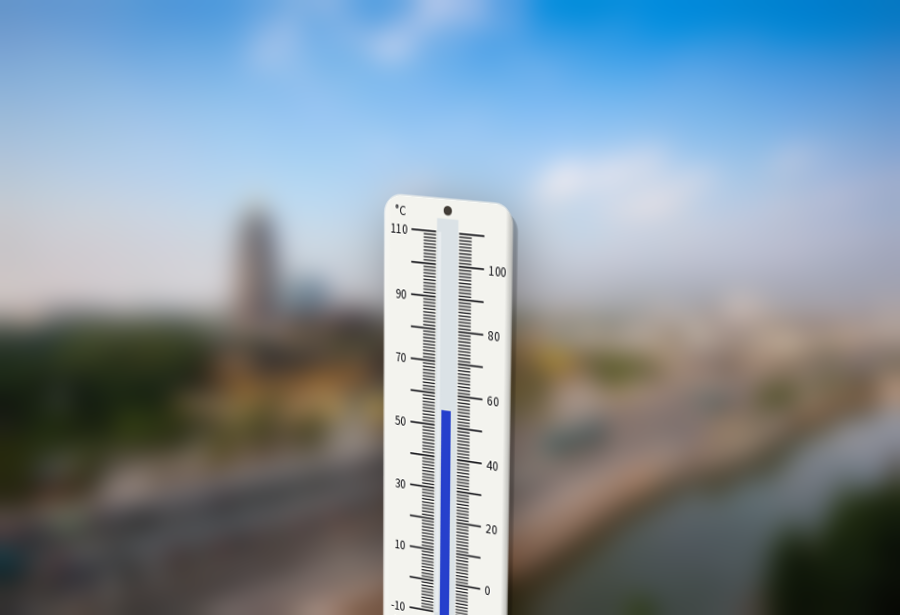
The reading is 55 °C
